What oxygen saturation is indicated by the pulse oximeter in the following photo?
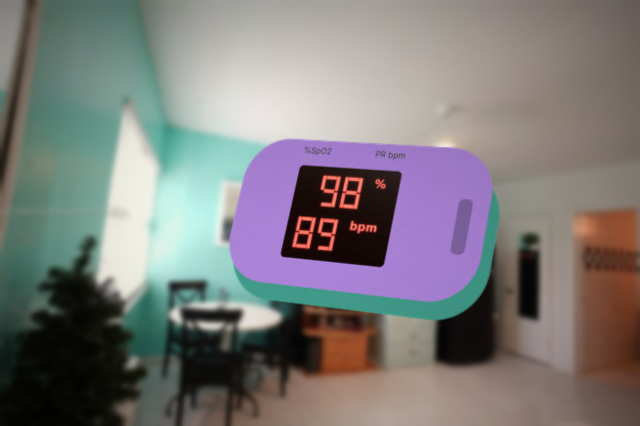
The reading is 98 %
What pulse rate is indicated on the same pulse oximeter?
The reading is 89 bpm
